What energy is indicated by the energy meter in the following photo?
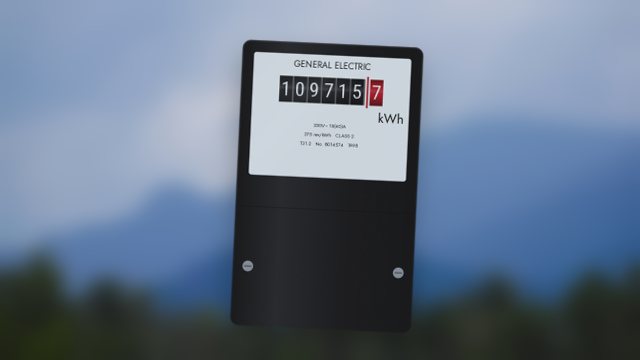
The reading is 109715.7 kWh
